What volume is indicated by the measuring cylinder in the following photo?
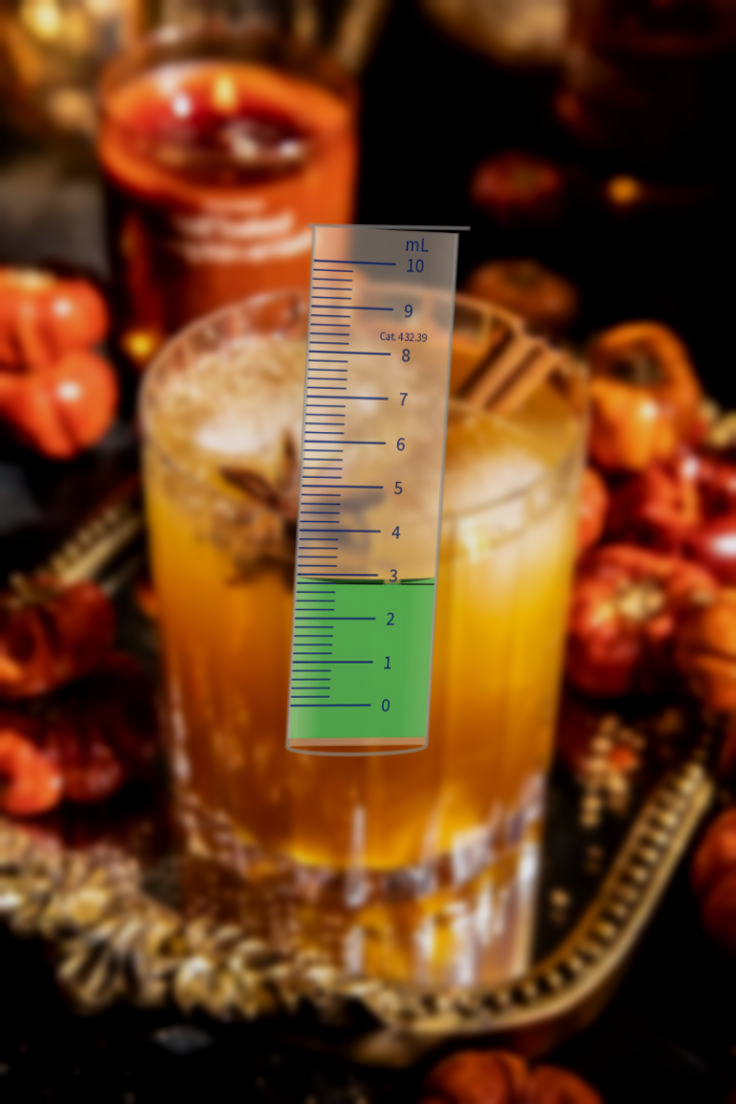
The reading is 2.8 mL
